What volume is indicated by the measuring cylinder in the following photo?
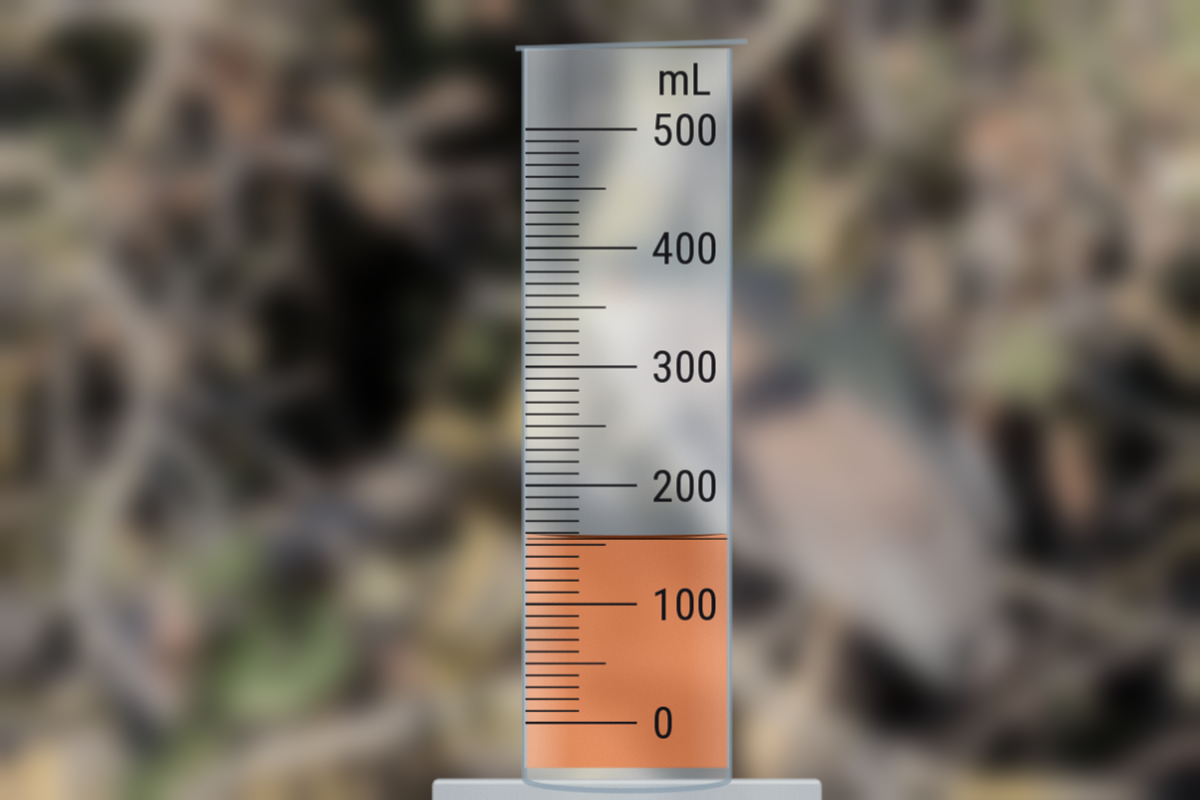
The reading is 155 mL
